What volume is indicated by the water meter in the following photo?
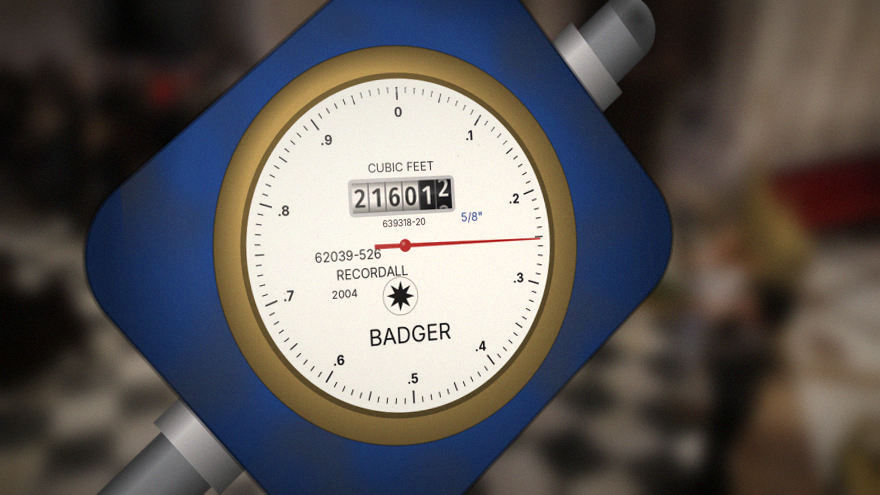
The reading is 216012.25 ft³
